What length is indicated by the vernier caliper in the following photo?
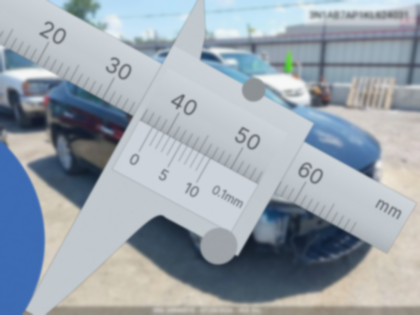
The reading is 37.8 mm
